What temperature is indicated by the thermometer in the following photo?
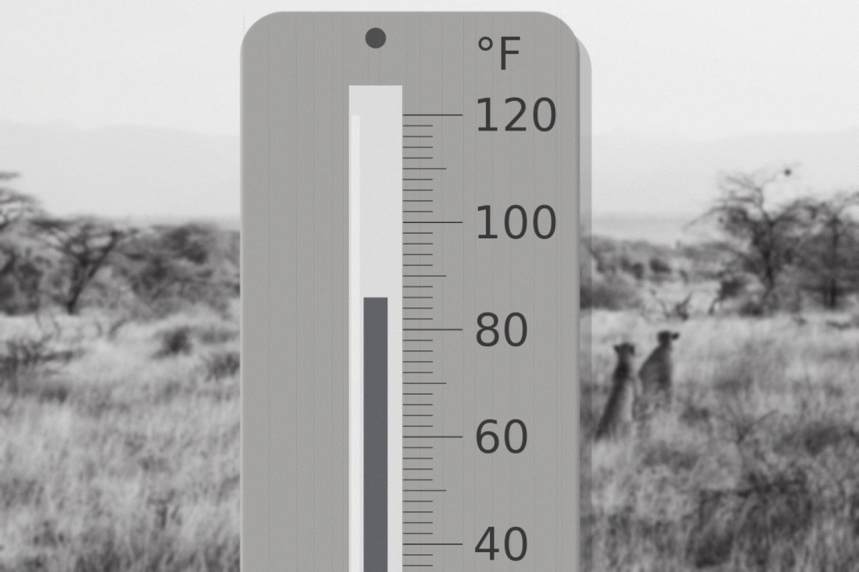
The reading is 86 °F
